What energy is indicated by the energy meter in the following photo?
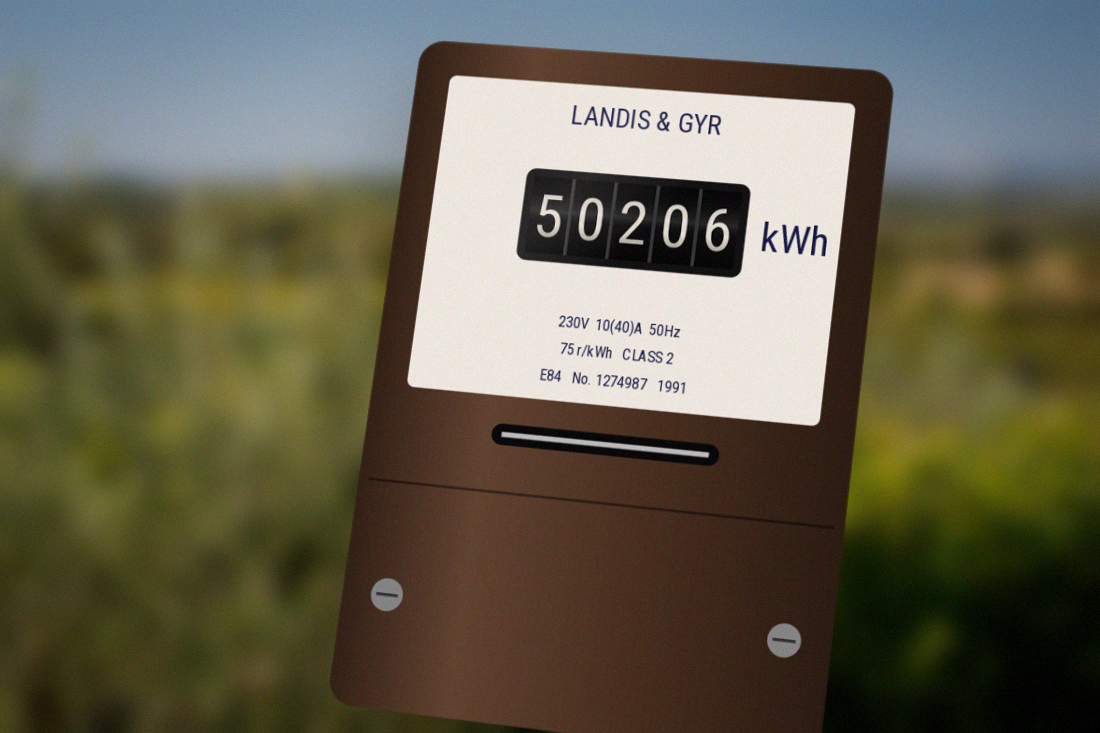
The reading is 50206 kWh
